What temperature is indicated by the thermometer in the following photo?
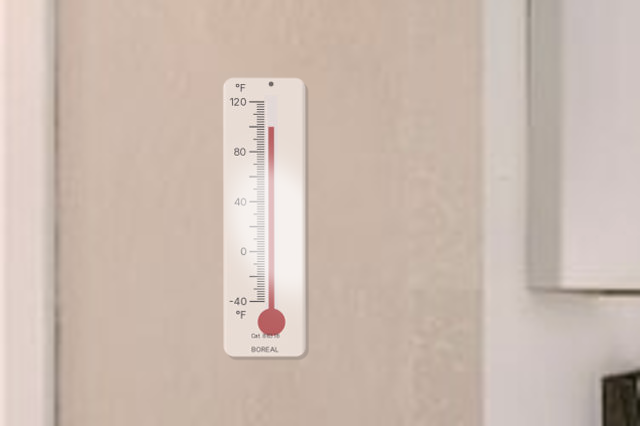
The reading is 100 °F
